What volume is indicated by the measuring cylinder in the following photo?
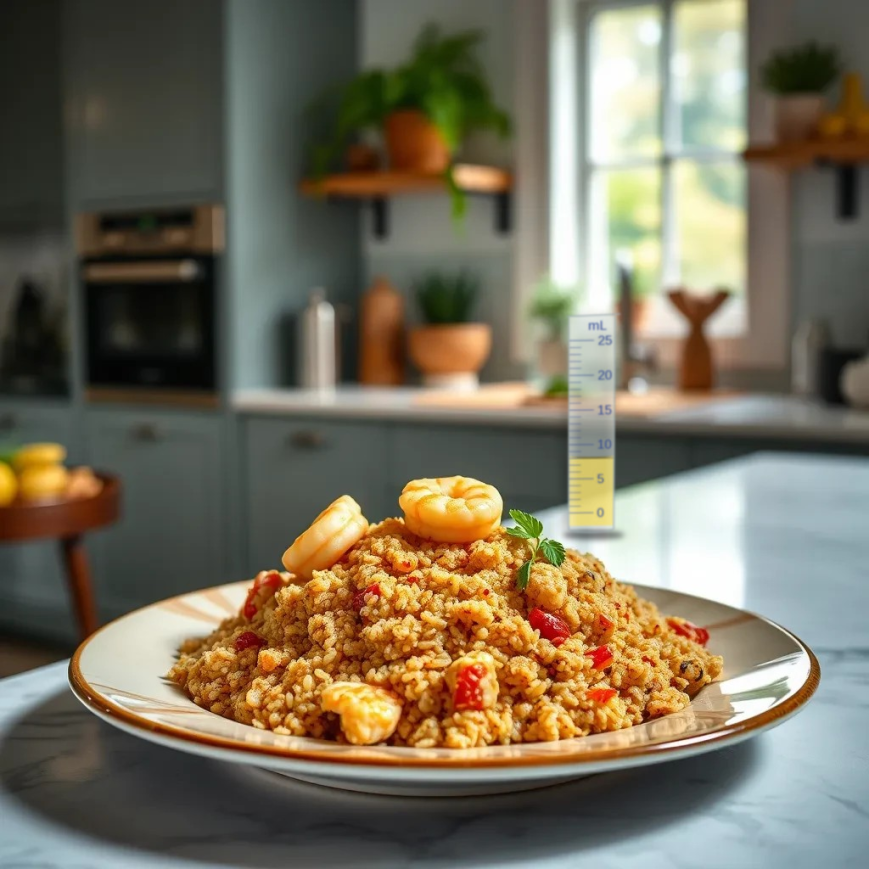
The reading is 8 mL
